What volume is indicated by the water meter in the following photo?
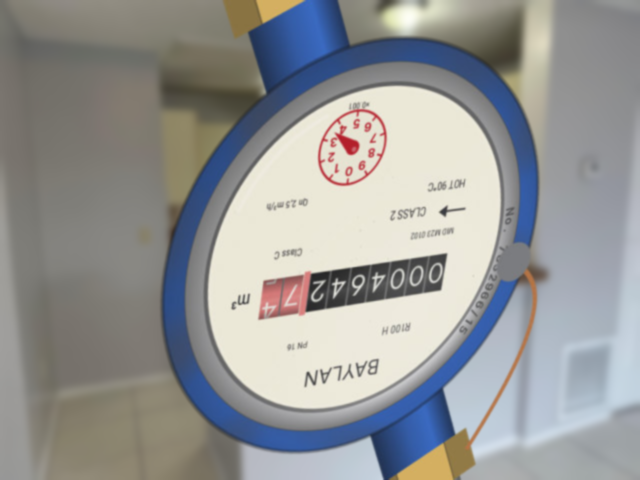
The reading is 4642.743 m³
